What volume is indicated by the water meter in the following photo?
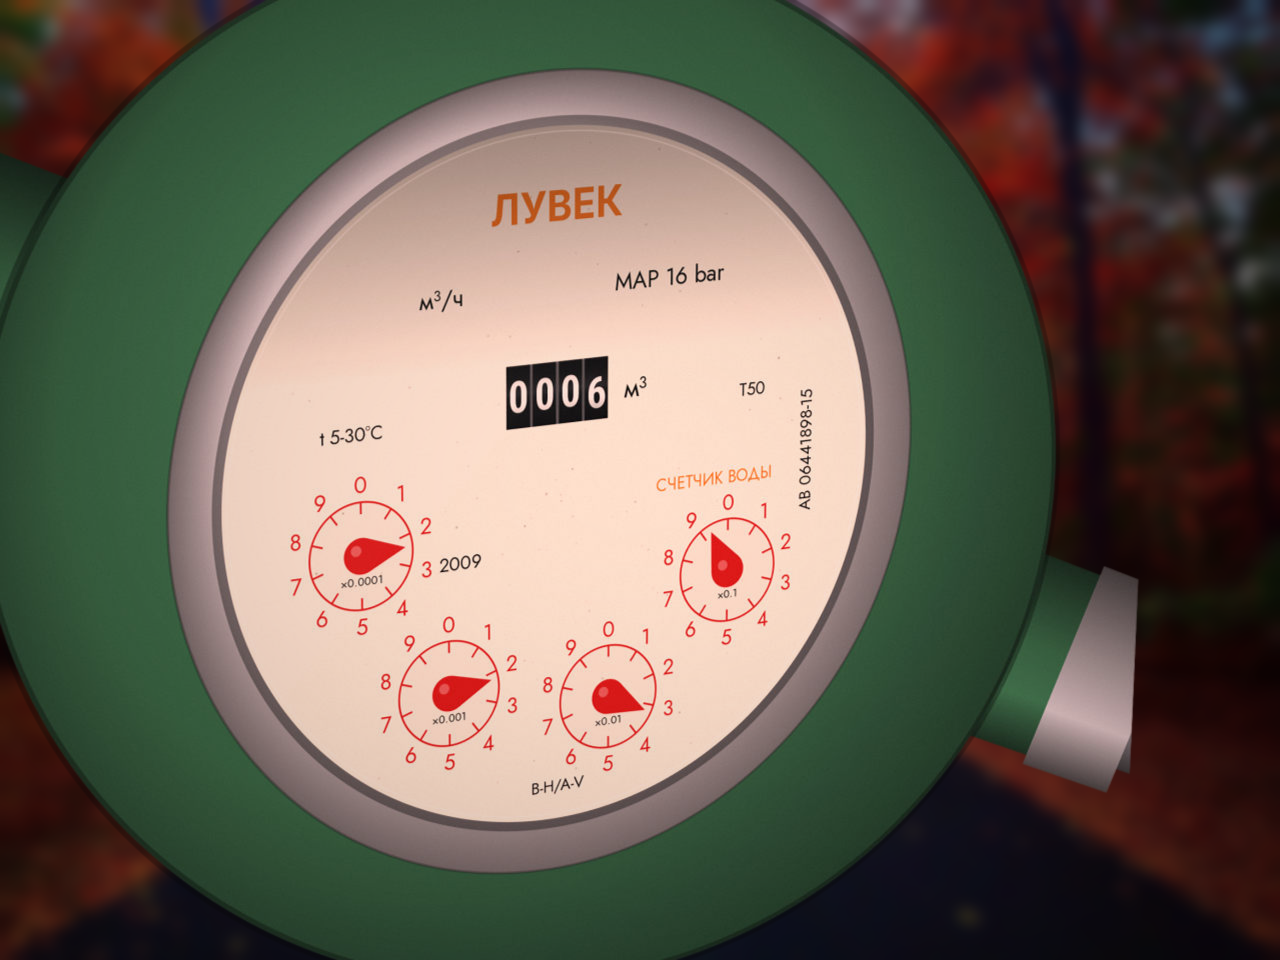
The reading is 5.9322 m³
